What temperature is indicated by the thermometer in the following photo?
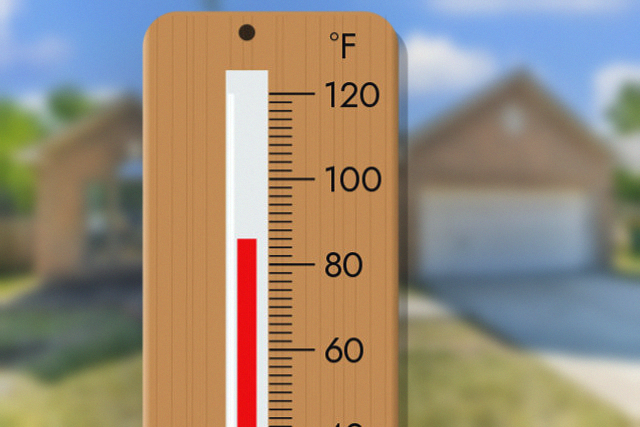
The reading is 86 °F
